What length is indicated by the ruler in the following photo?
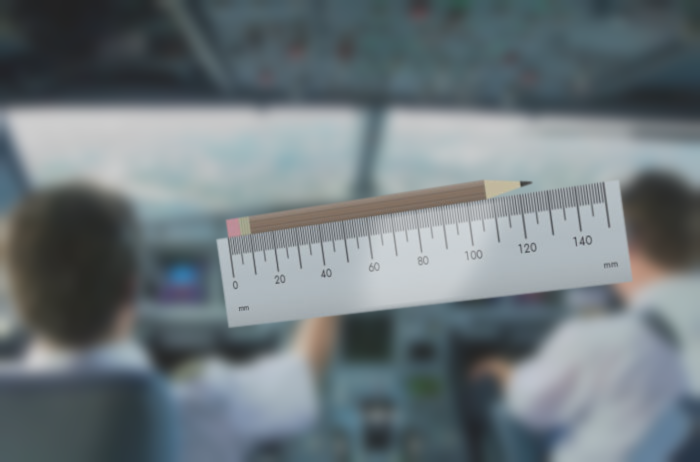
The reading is 125 mm
